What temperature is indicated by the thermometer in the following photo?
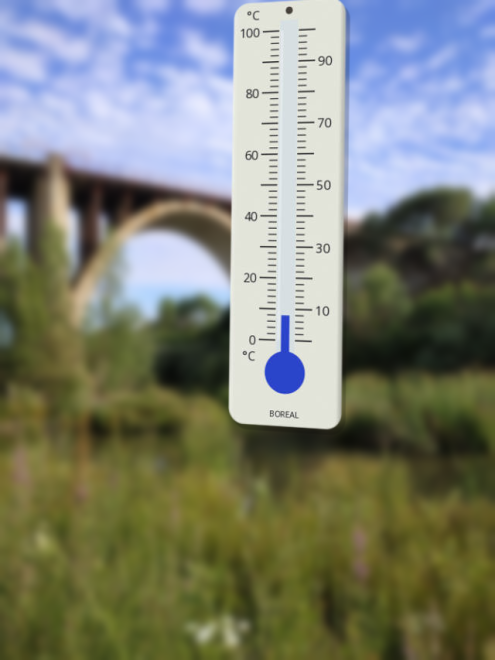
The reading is 8 °C
